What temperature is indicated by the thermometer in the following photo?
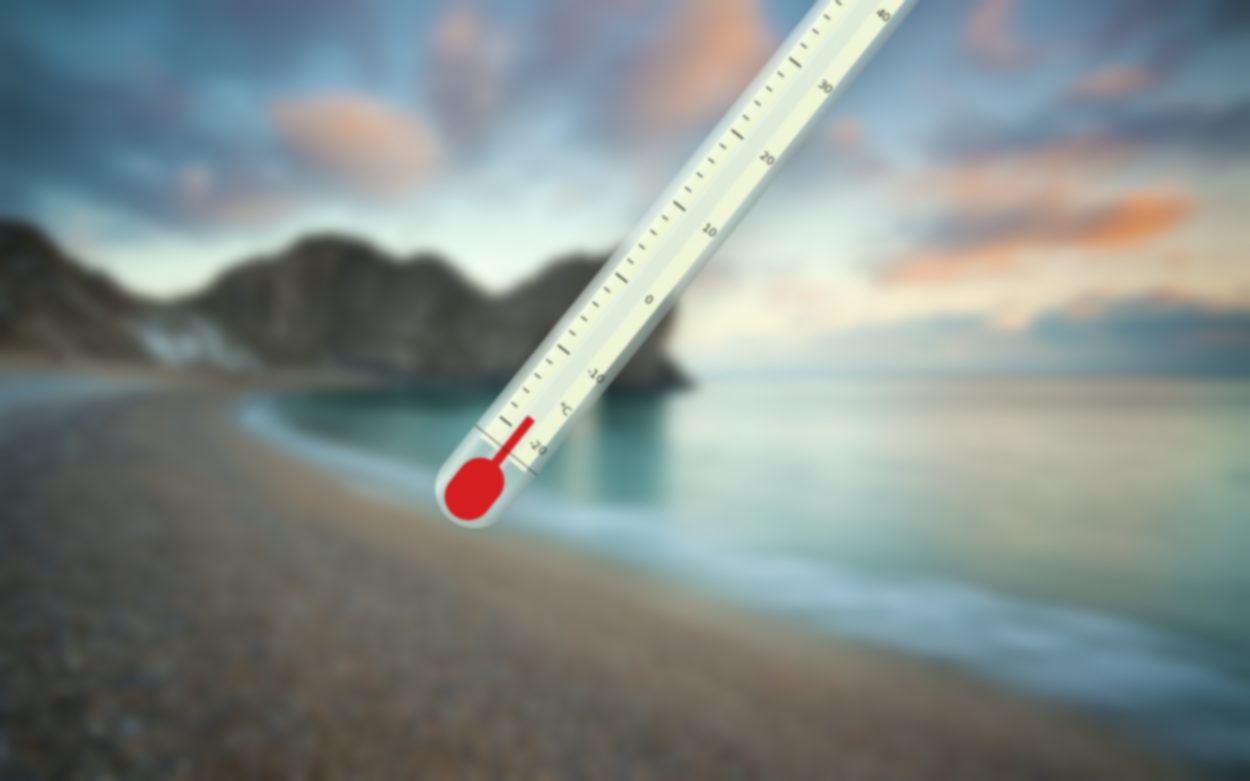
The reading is -18 °C
